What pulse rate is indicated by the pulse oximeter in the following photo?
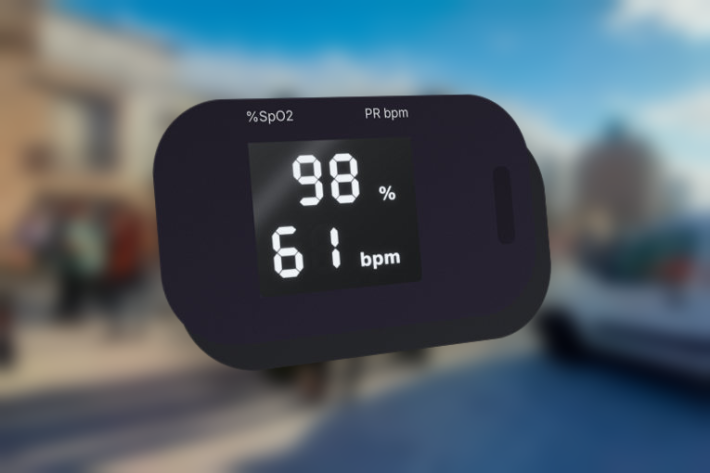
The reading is 61 bpm
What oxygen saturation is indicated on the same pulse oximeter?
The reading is 98 %
